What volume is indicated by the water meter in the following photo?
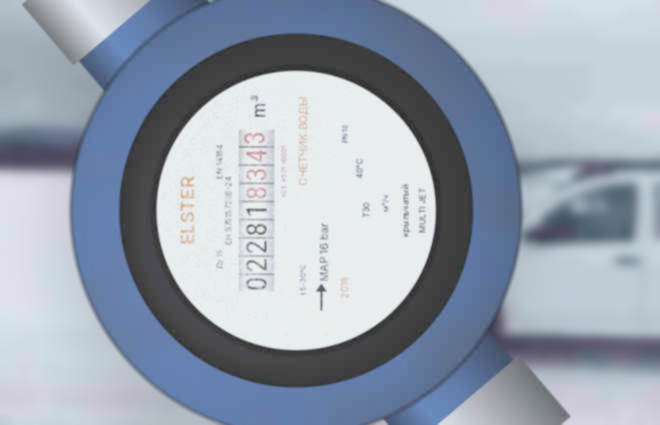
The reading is 2281.8343 m³
